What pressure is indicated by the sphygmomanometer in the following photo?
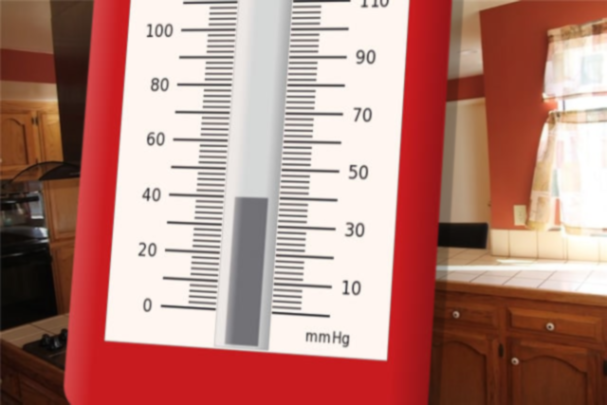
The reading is 40 mmHg
